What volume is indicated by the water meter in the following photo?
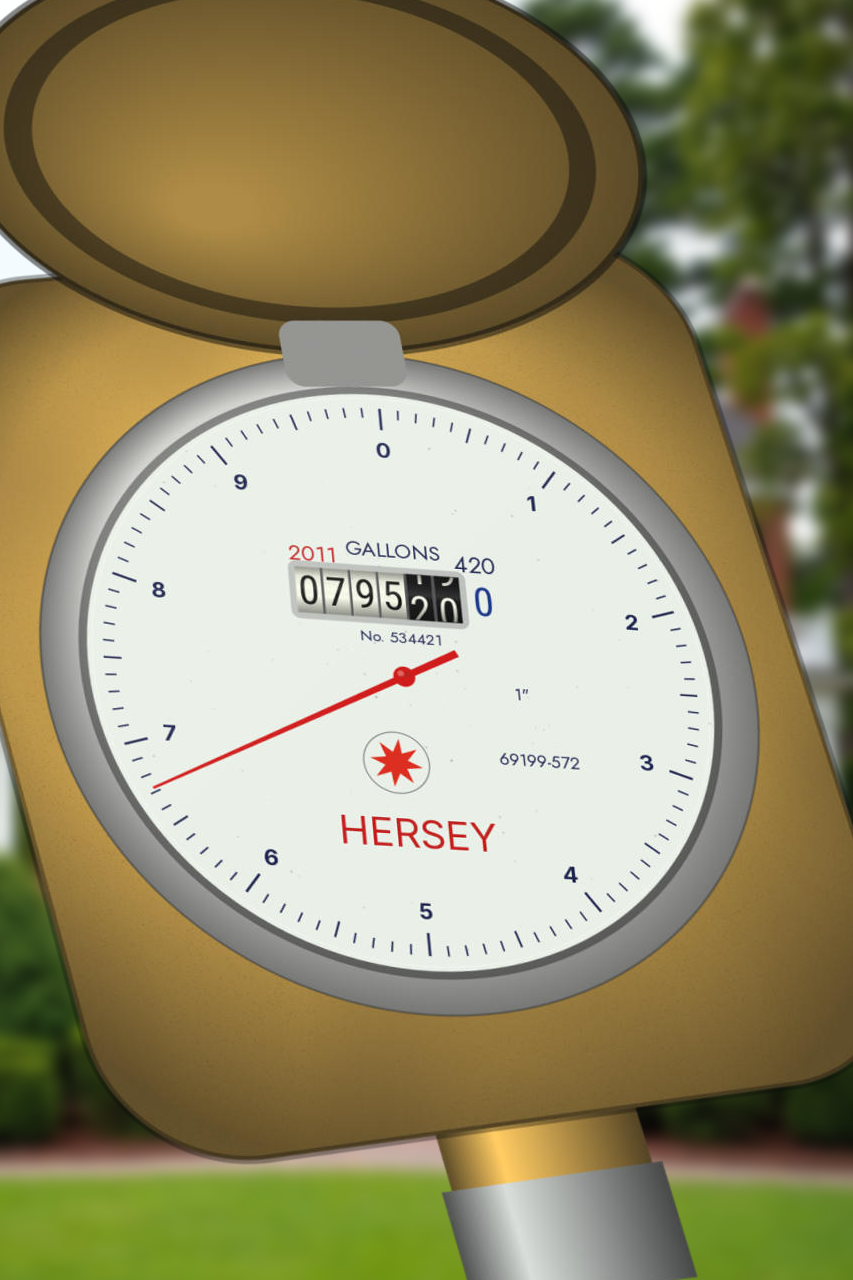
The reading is 795196.7 gal
